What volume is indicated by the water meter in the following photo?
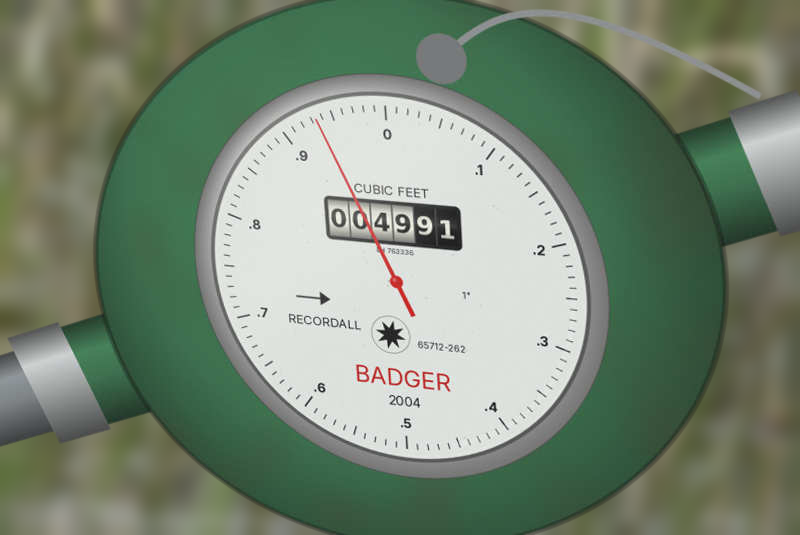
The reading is 4990.93 ft³
